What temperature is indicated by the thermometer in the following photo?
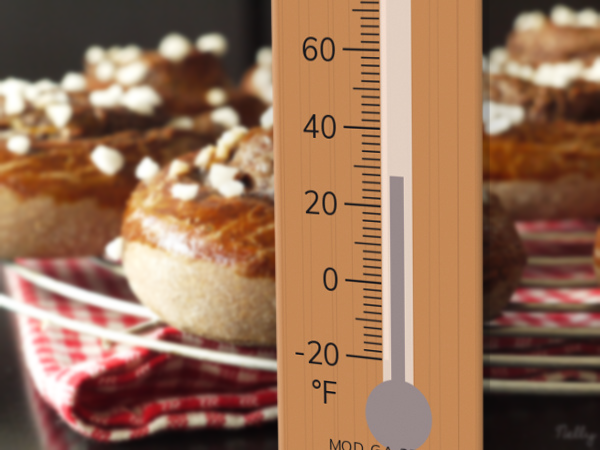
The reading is 28 °F
